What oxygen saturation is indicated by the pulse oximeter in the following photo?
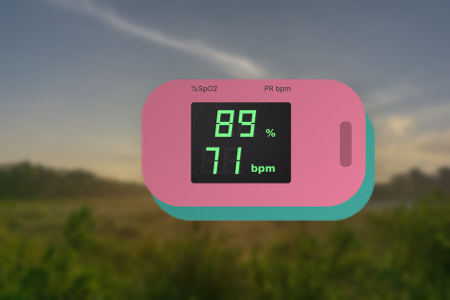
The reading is 89 %
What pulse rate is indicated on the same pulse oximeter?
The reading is 71 bpm
